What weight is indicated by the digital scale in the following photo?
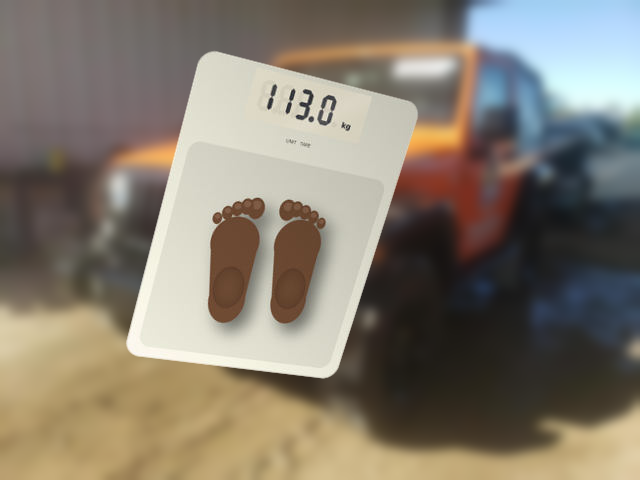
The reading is 113.0 kg
